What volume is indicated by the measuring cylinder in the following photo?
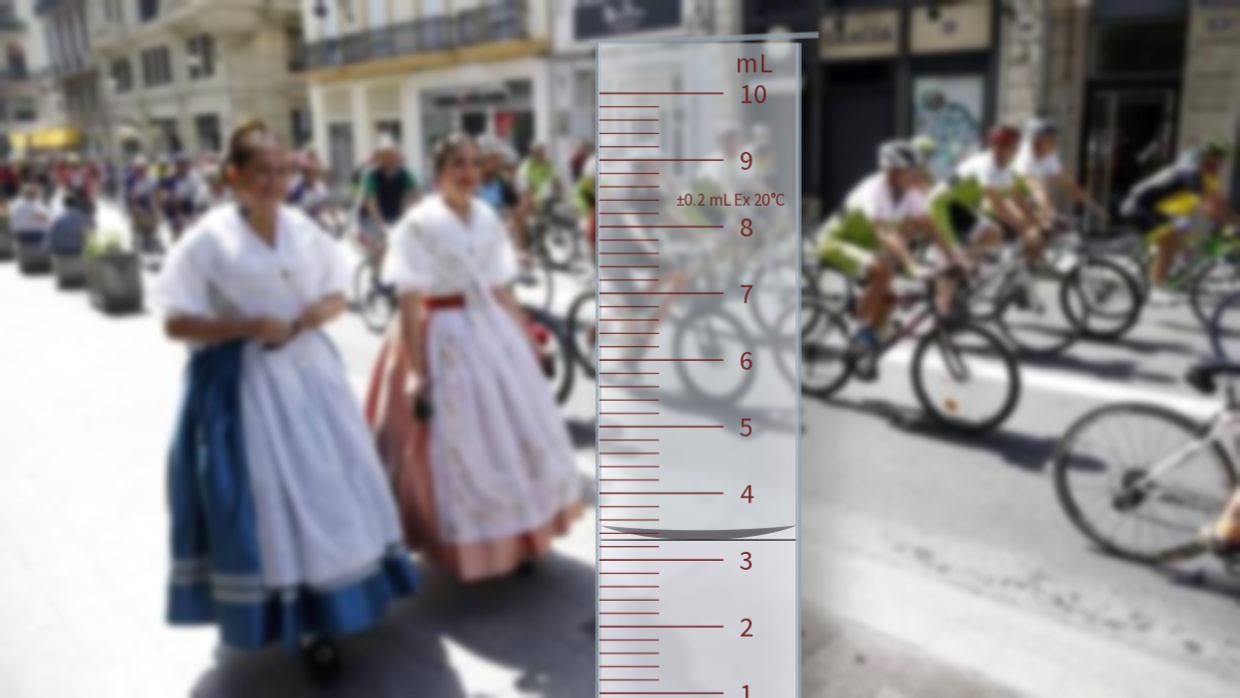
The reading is 3.3 mL
